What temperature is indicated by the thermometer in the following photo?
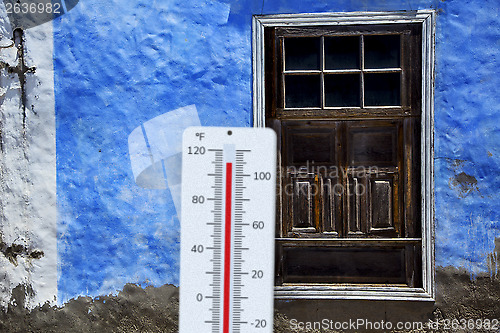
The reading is 110 °F
